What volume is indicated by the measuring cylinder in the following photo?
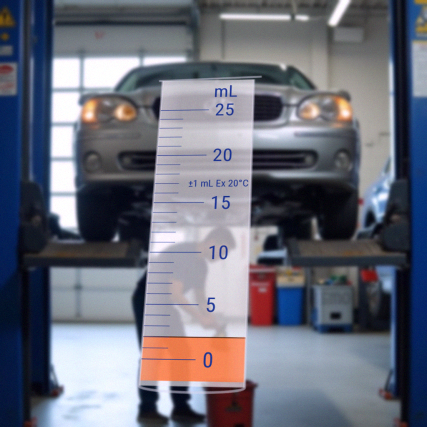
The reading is 2 mL
